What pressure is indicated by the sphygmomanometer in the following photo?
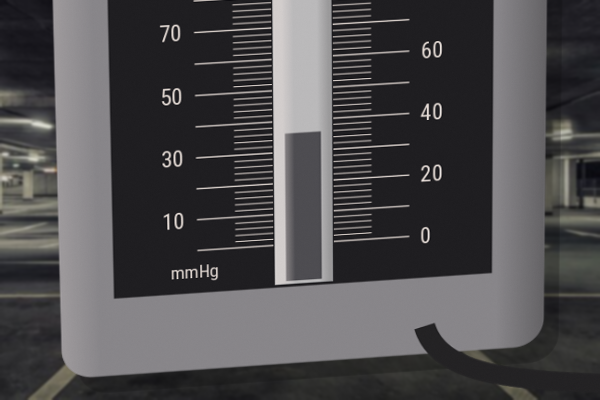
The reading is 36 mmHg
